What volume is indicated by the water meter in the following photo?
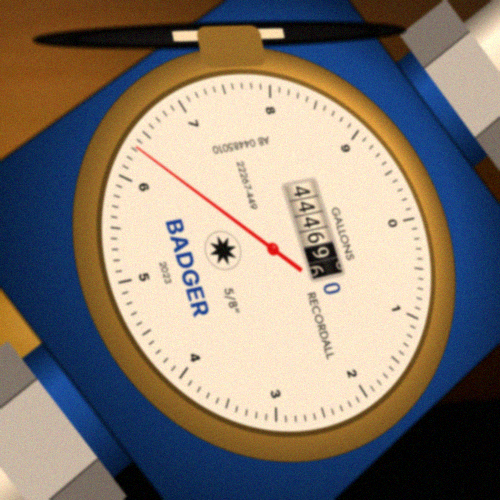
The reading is 4446956.3 gal
